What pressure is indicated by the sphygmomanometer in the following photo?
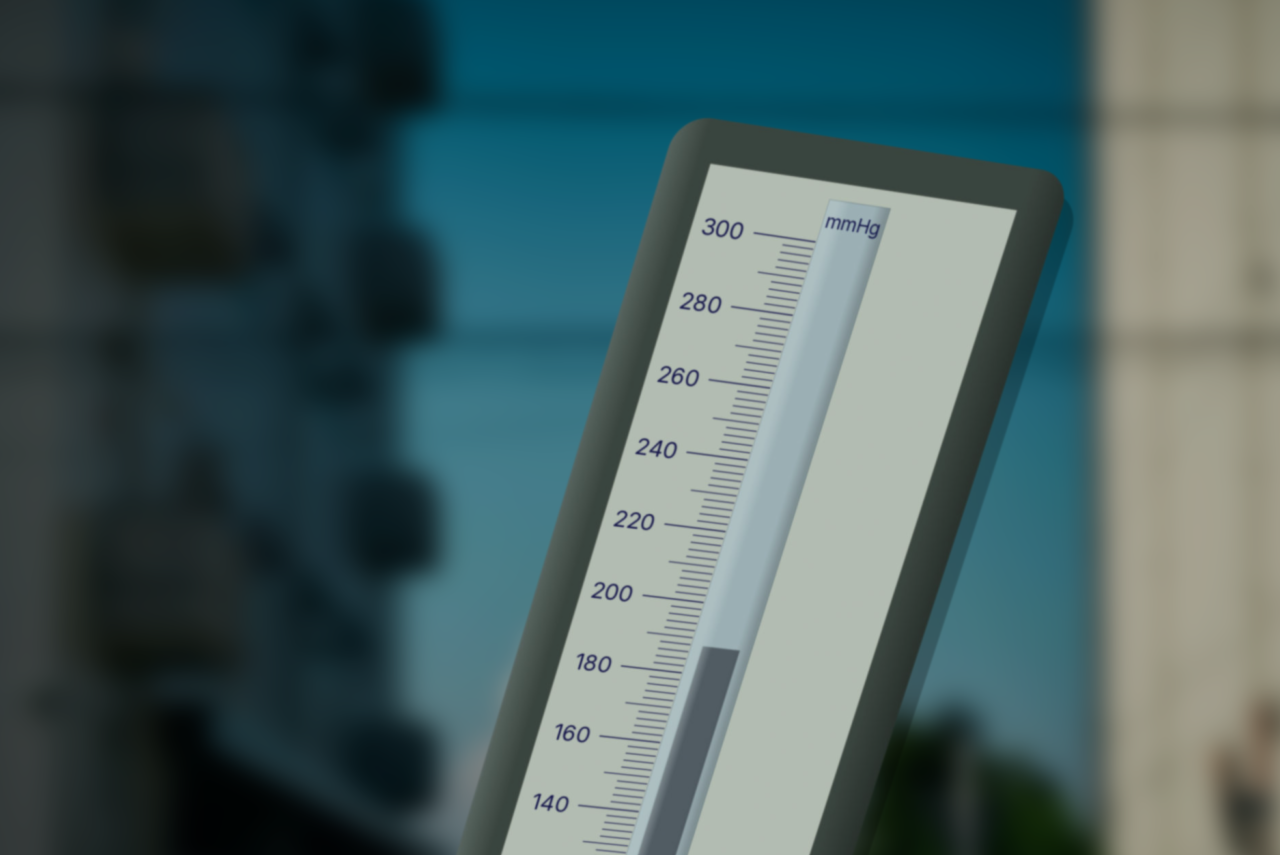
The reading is 188 mmHg
